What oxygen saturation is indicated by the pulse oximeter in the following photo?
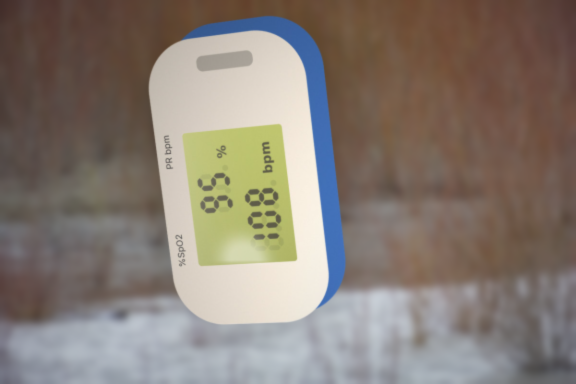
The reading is 95 %
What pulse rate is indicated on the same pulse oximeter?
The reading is 108 bpm
